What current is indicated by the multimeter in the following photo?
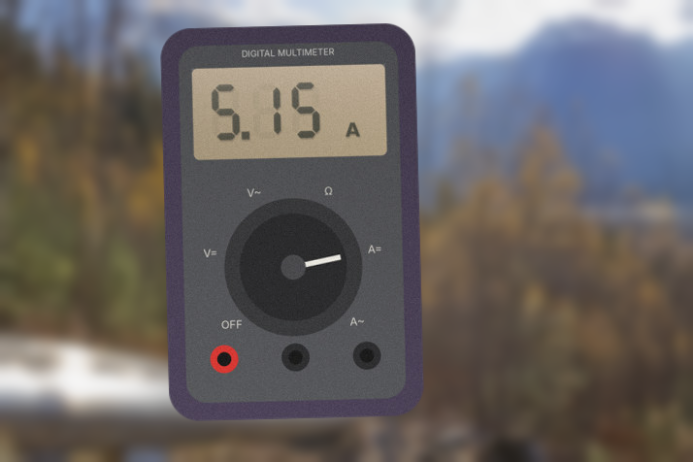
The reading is 5.15 A
